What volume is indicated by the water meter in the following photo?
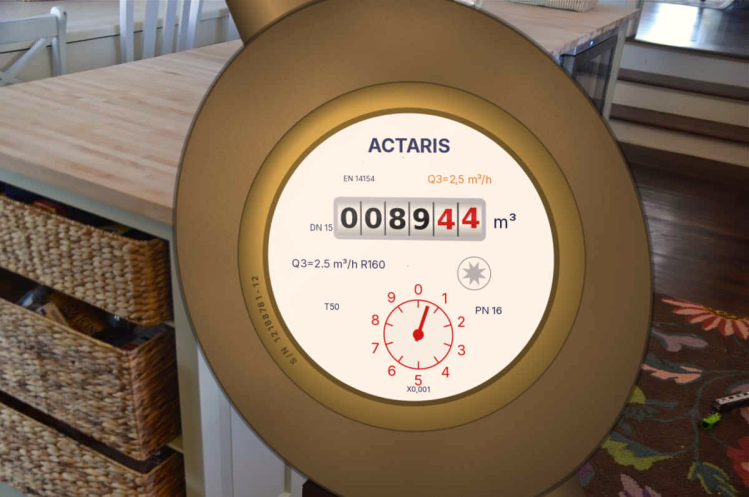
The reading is 89.440 m³
